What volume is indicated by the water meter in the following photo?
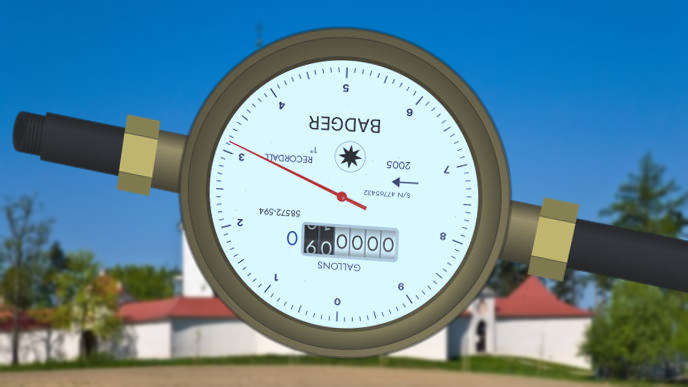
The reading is 93.1 gal
